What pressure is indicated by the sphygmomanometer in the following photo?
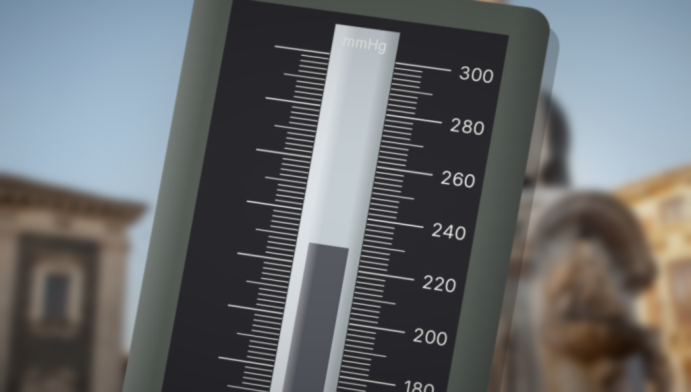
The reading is 228 mmHg
